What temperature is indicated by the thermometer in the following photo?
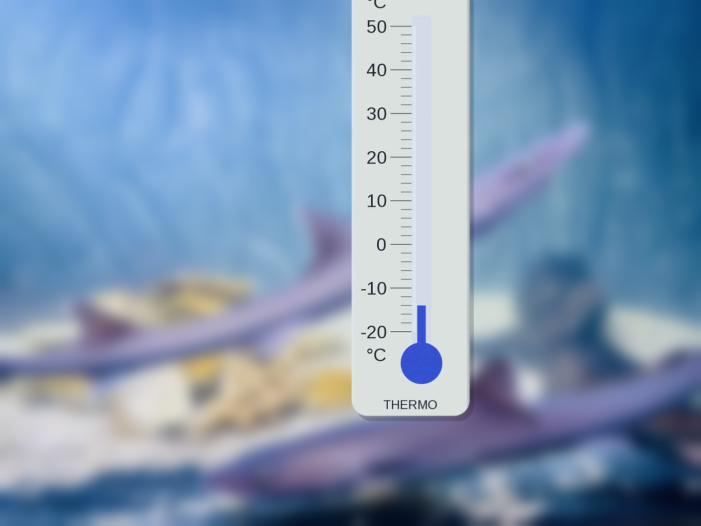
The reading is -14 °C
